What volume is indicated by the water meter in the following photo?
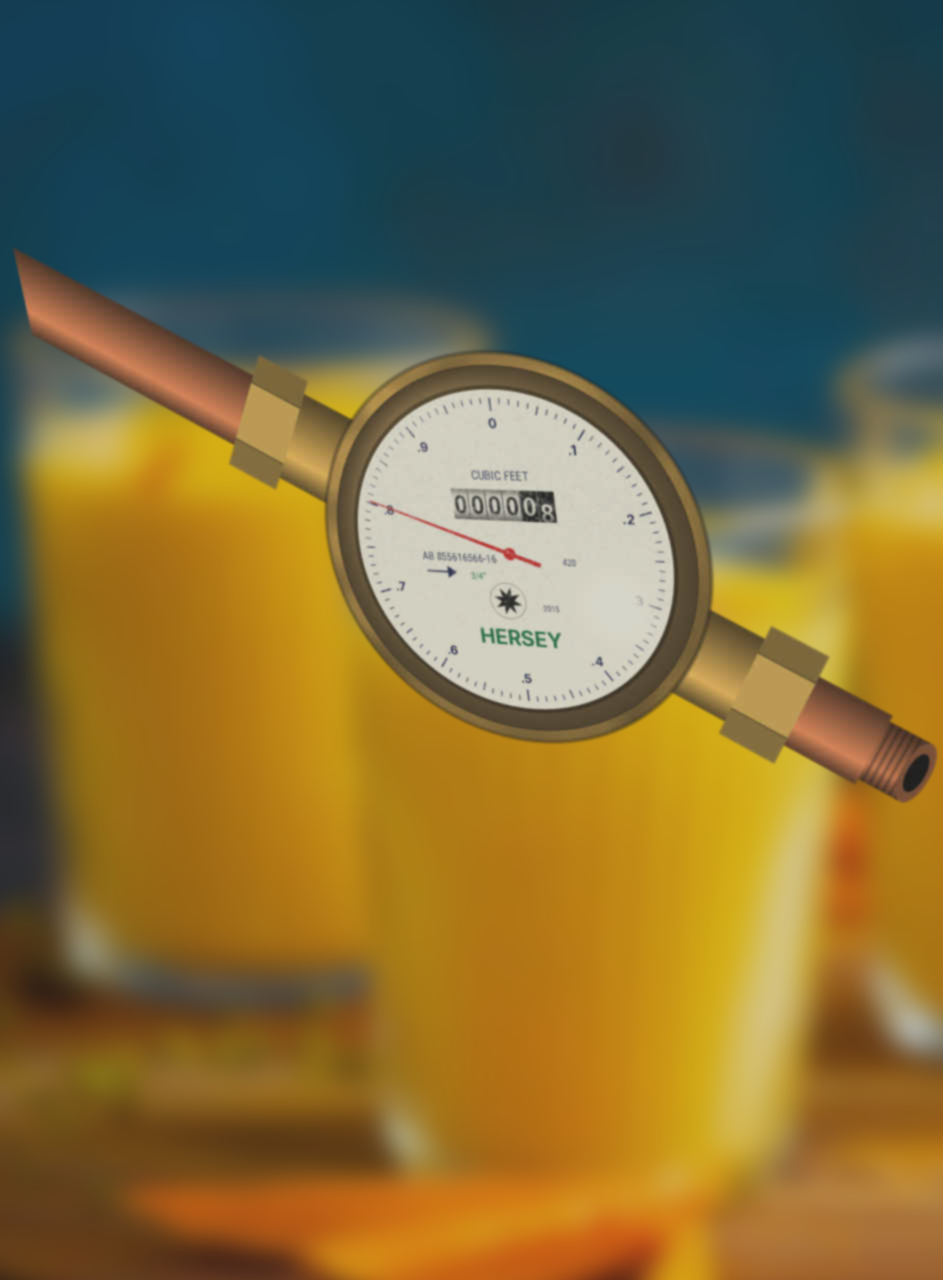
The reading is 7.80 ft³
